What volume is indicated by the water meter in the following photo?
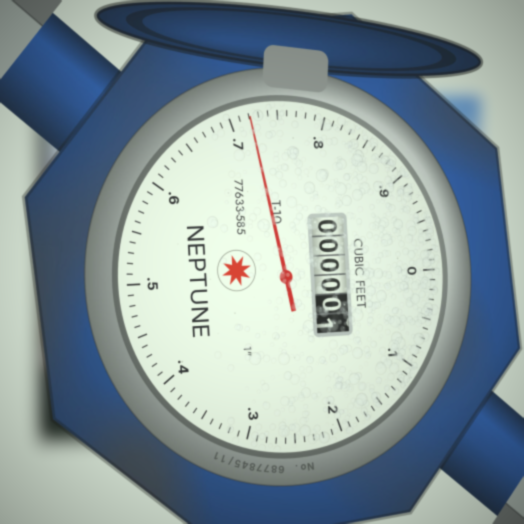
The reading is 0.72 ft³
